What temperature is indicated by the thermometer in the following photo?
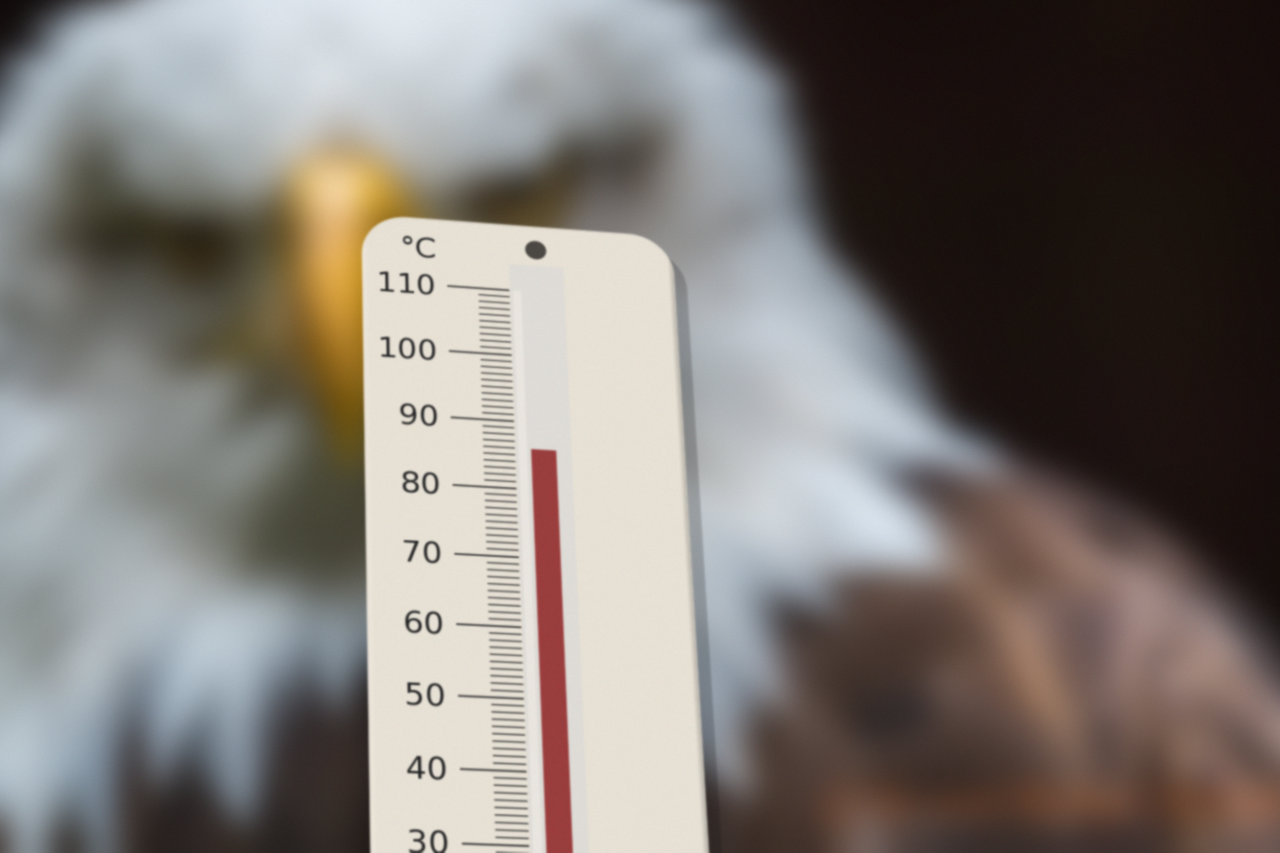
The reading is 86 °C
